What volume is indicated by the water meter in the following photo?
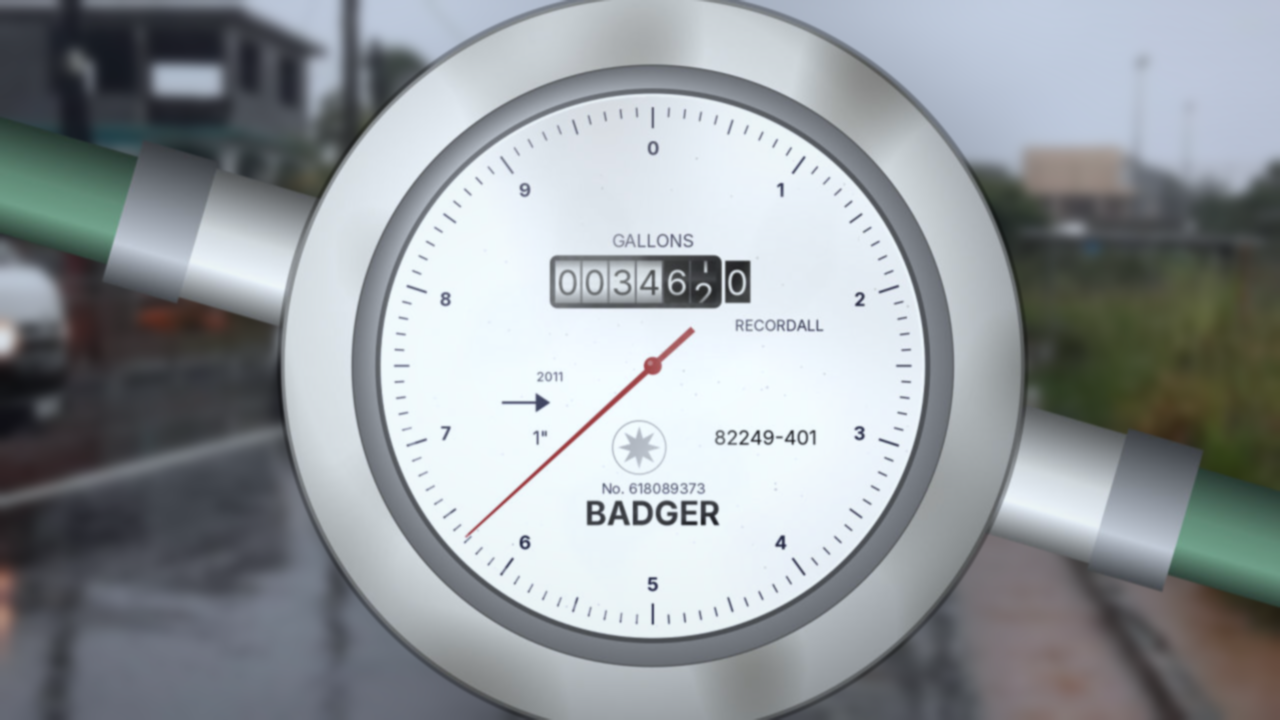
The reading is 34616.3 gal
